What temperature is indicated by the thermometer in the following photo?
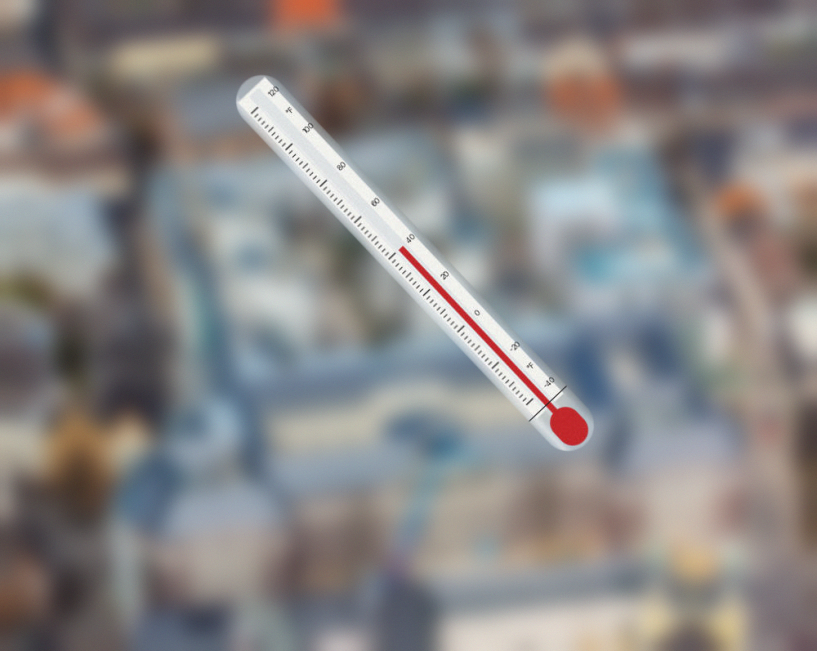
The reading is 40 °F
